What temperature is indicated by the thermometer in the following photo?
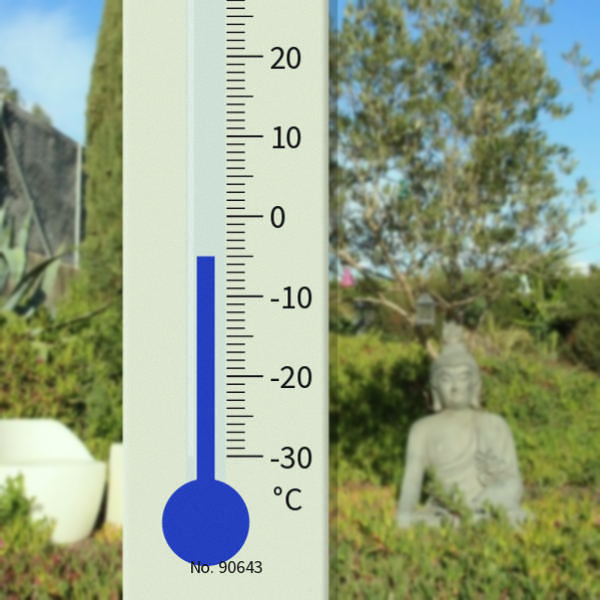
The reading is -5 °C
